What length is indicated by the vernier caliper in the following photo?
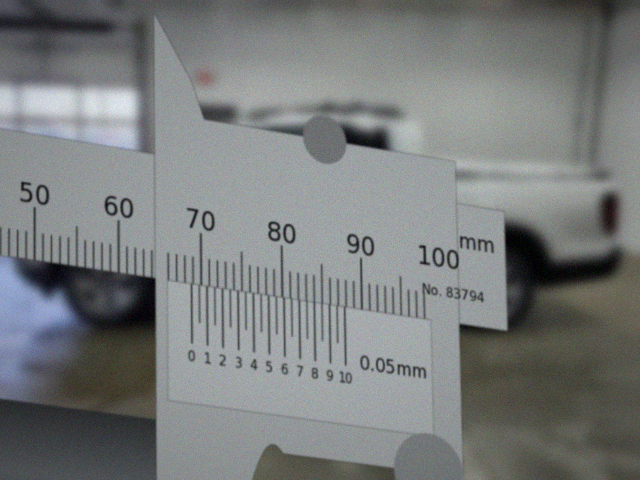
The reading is 68.8 mm
